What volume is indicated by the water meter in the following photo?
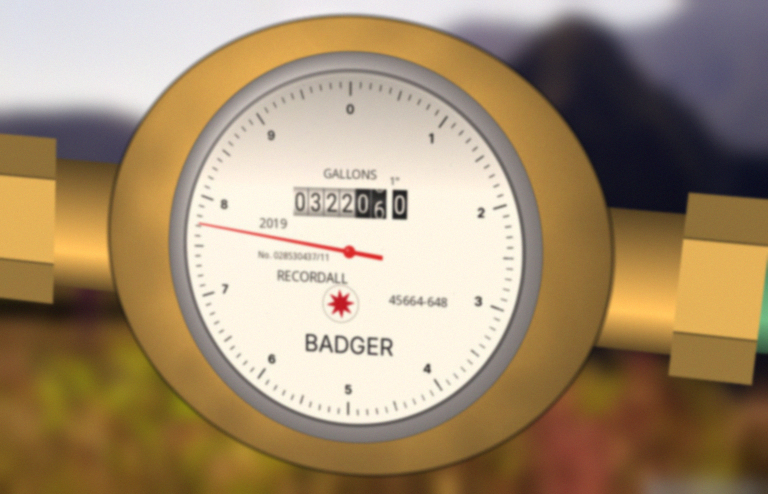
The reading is 322057.7 gal
